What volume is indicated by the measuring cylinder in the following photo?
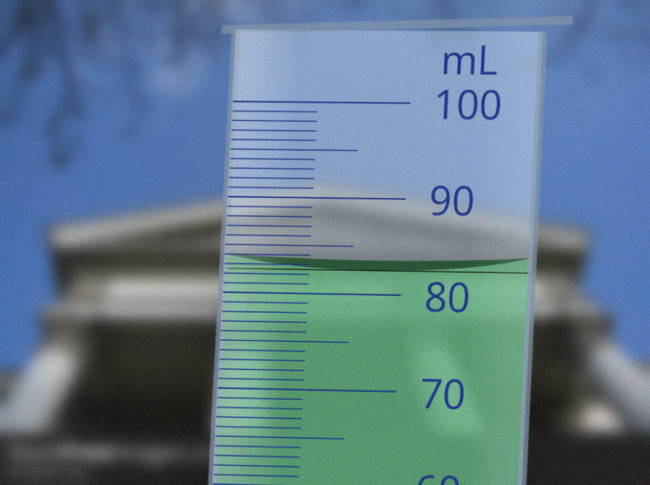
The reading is 82.5 mL
